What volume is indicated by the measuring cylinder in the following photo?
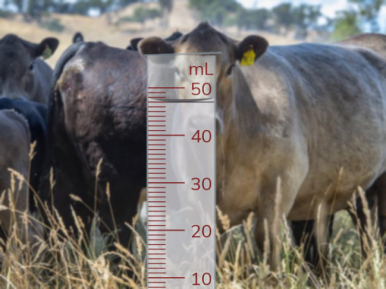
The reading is 47 mL
